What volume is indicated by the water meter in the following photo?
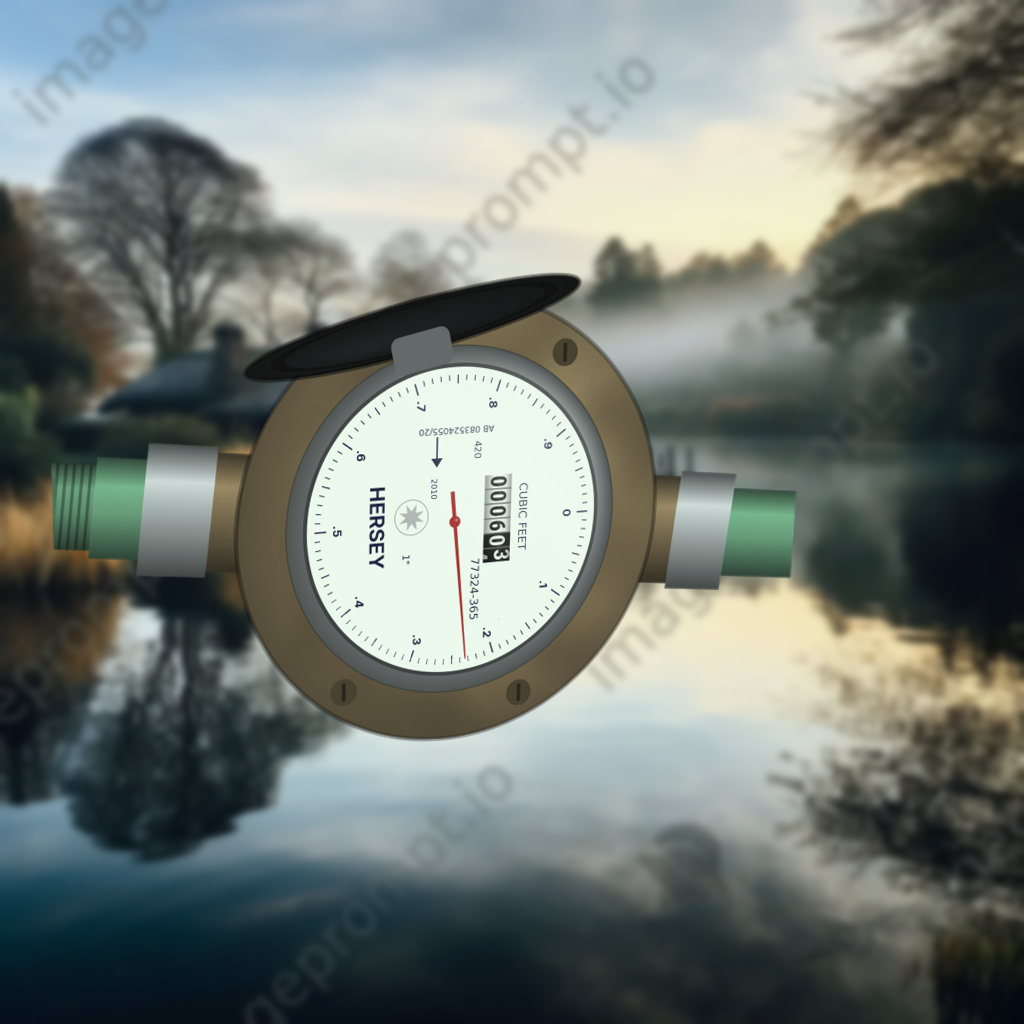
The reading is 603.23 ft³
